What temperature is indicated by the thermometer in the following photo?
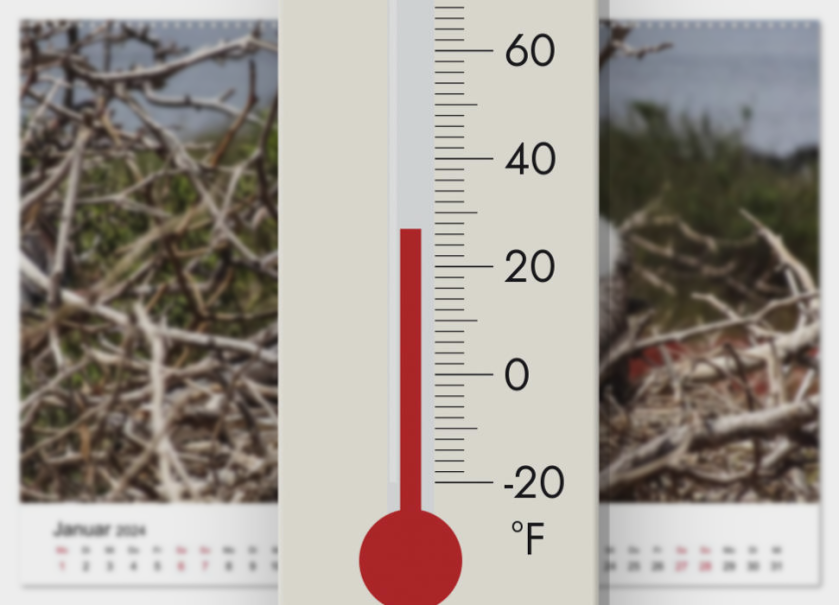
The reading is 27 °F
